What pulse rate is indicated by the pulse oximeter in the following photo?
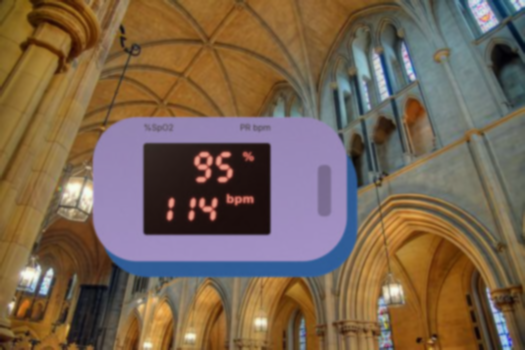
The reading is 114 bpm
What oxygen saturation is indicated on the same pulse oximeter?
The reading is 95 %
